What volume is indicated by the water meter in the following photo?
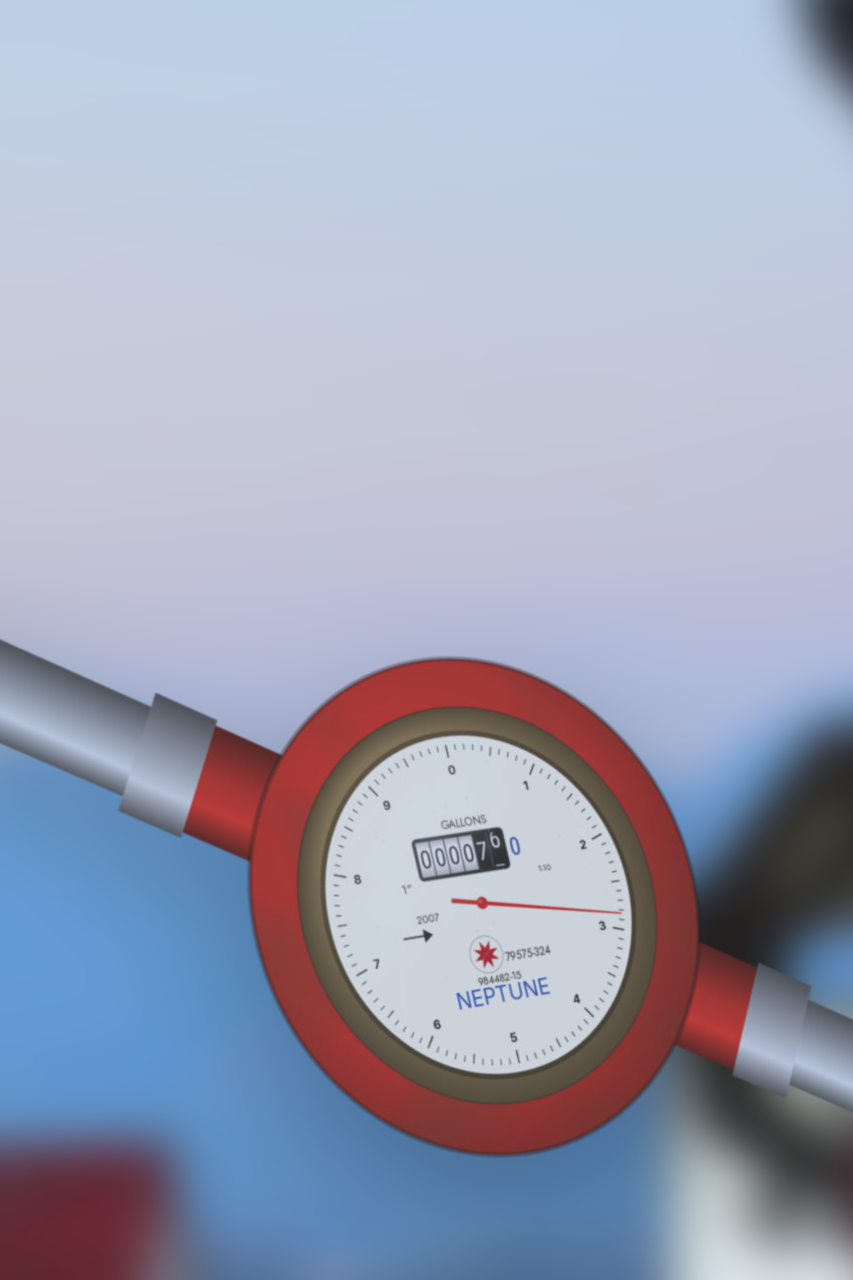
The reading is 762.8 gal
